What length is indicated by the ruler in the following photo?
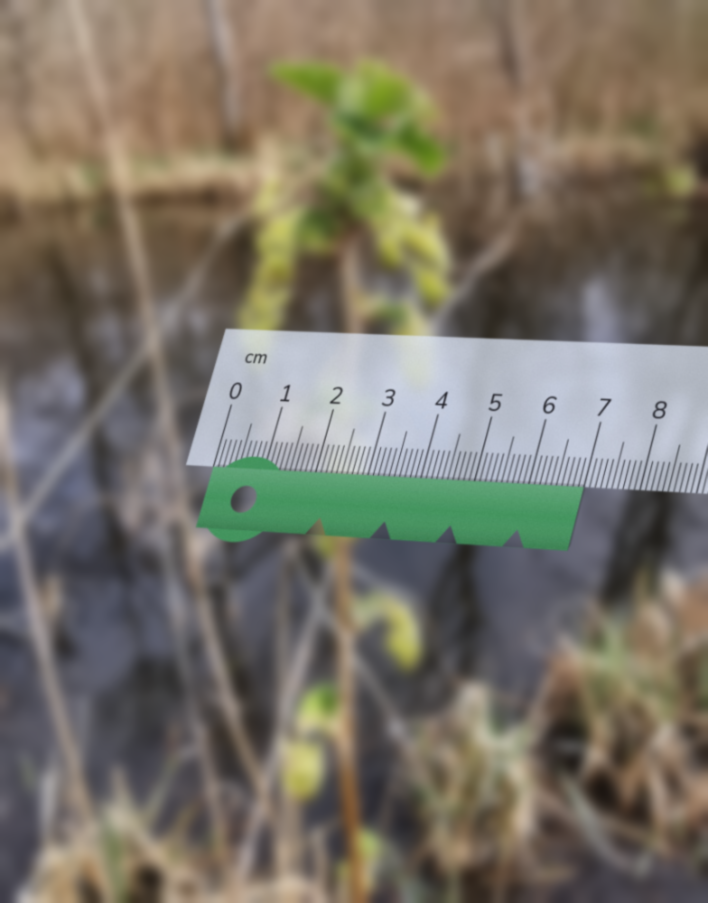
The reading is 7 cm
